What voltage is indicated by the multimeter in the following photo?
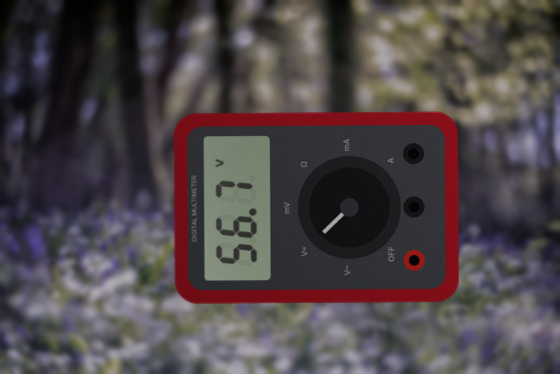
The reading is 56.7 V
